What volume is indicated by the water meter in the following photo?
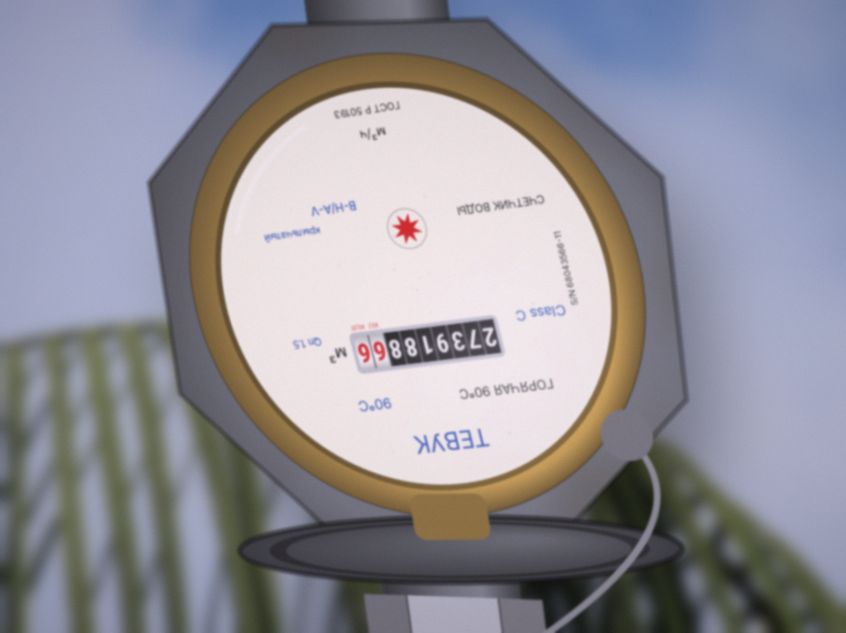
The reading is 2739188.66 m³
